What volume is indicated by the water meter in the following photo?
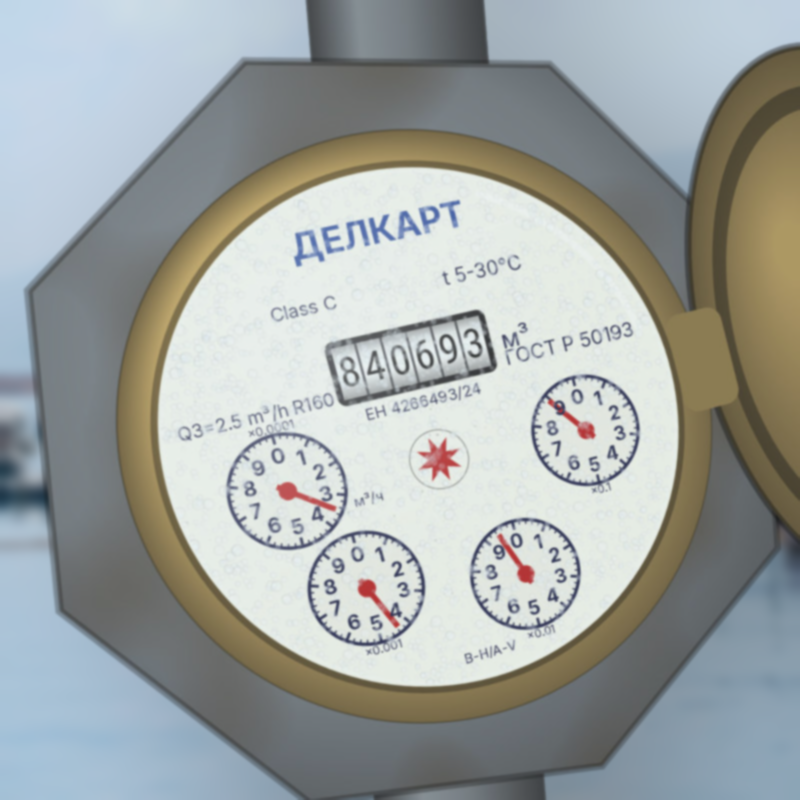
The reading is 840693.8943 m³
